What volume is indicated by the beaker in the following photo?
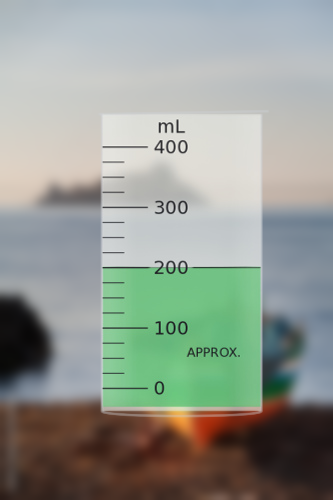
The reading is 200 mL
